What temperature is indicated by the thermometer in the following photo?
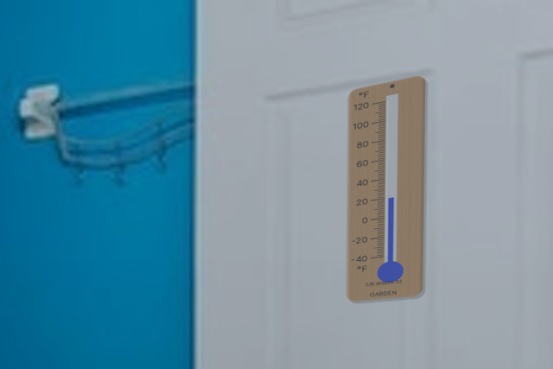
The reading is 20 °F
